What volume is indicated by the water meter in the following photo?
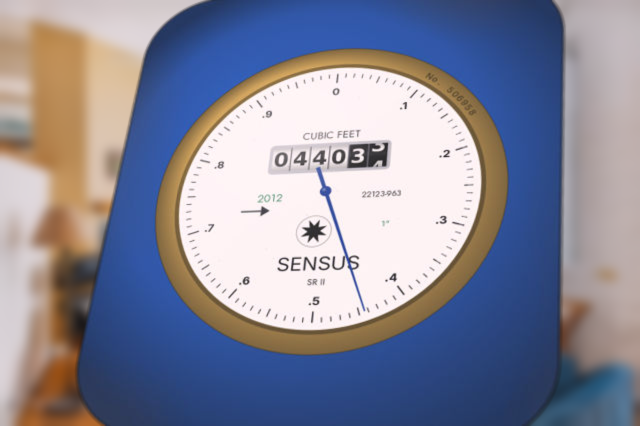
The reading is 44033.44 ft³
